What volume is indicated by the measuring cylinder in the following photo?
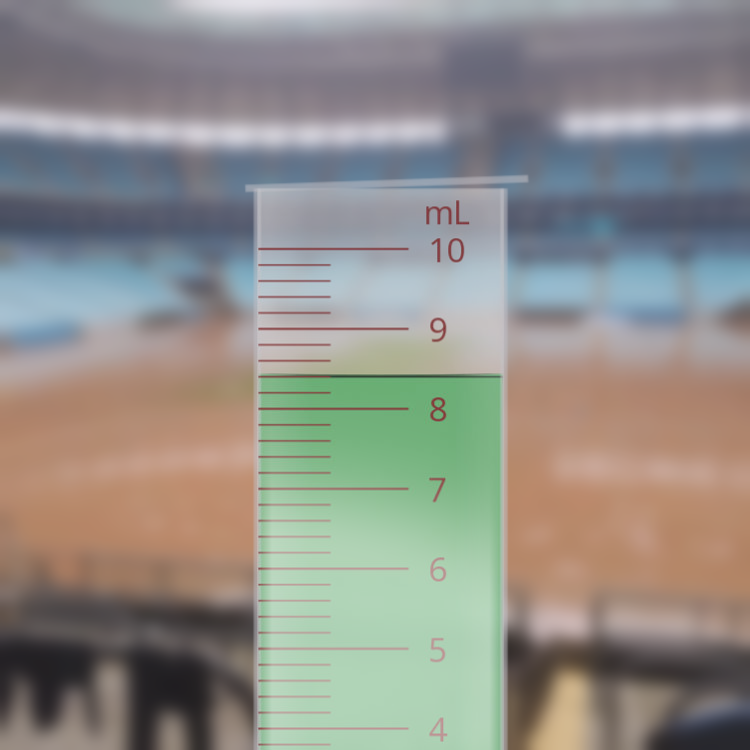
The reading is 8.4 mL
